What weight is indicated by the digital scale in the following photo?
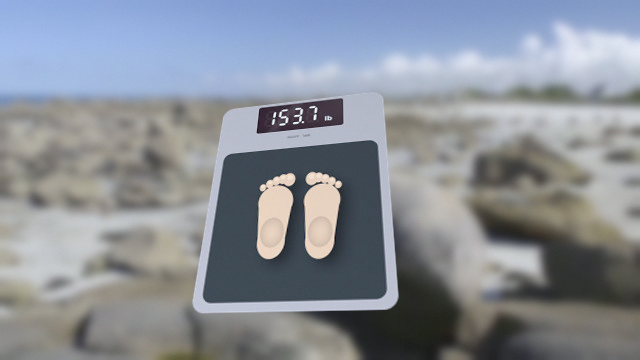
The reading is 153.7 lb
